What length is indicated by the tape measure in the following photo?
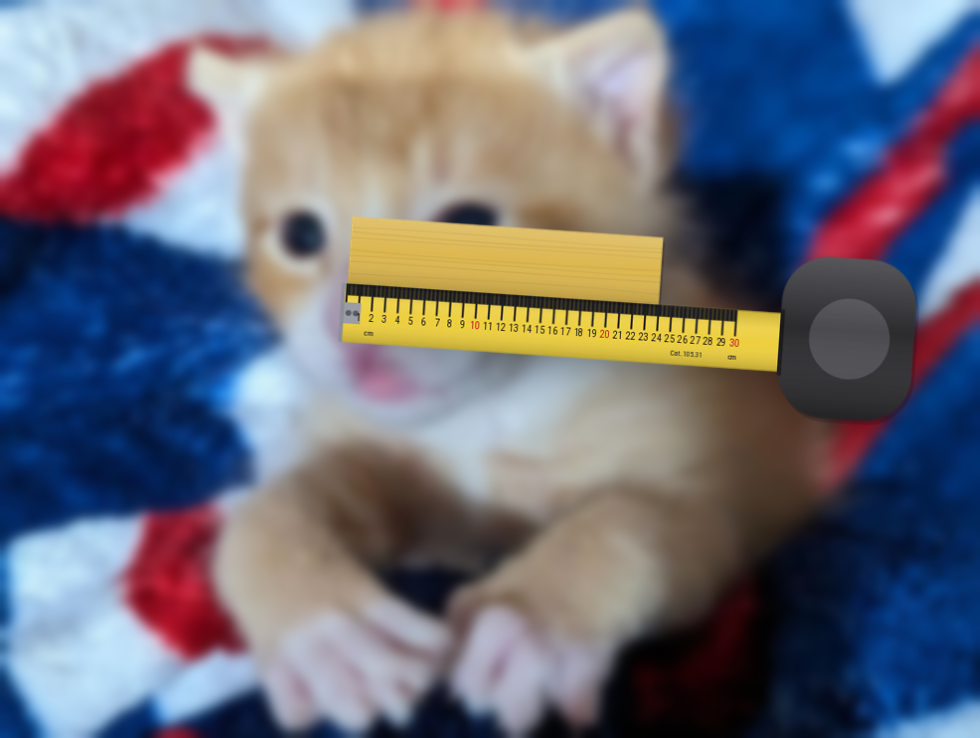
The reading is 24 cm
